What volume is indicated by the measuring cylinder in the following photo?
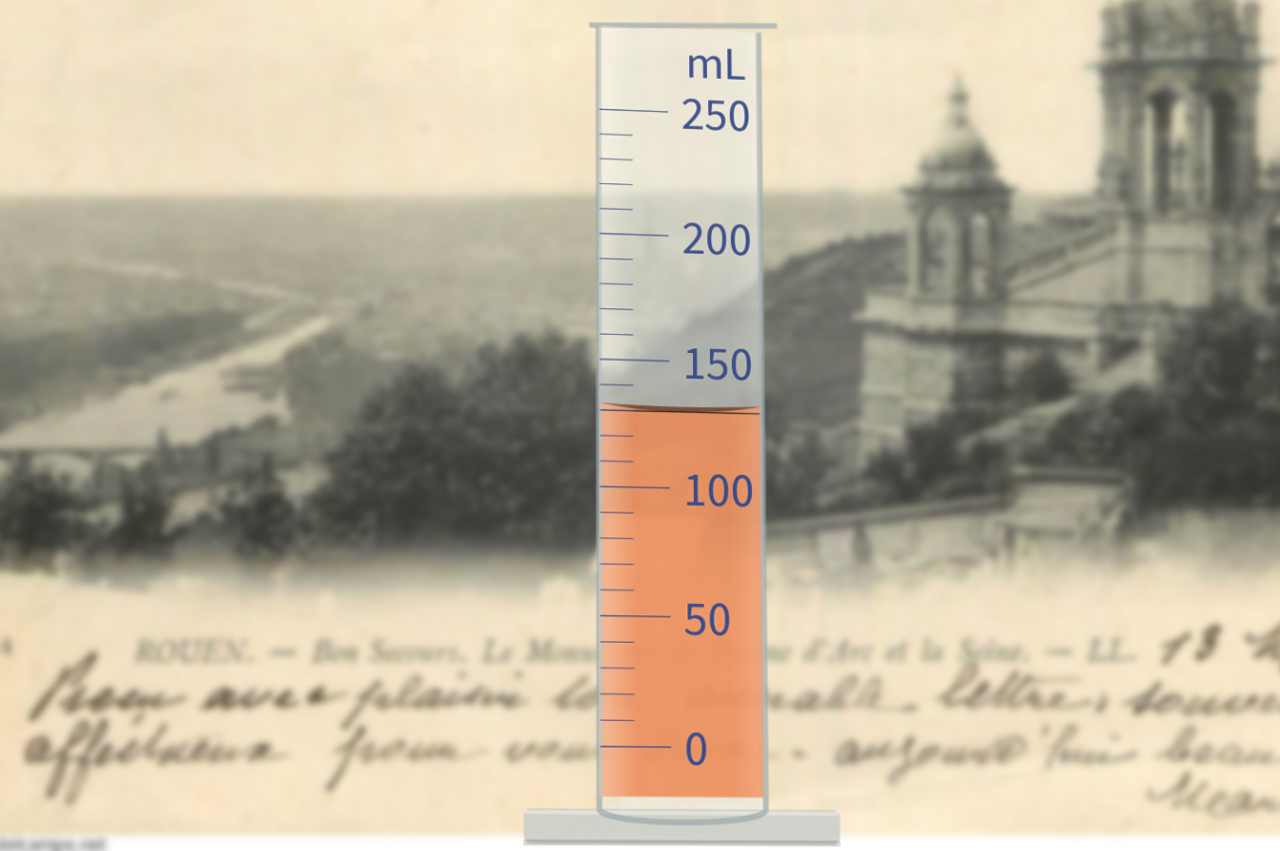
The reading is 130 mL
